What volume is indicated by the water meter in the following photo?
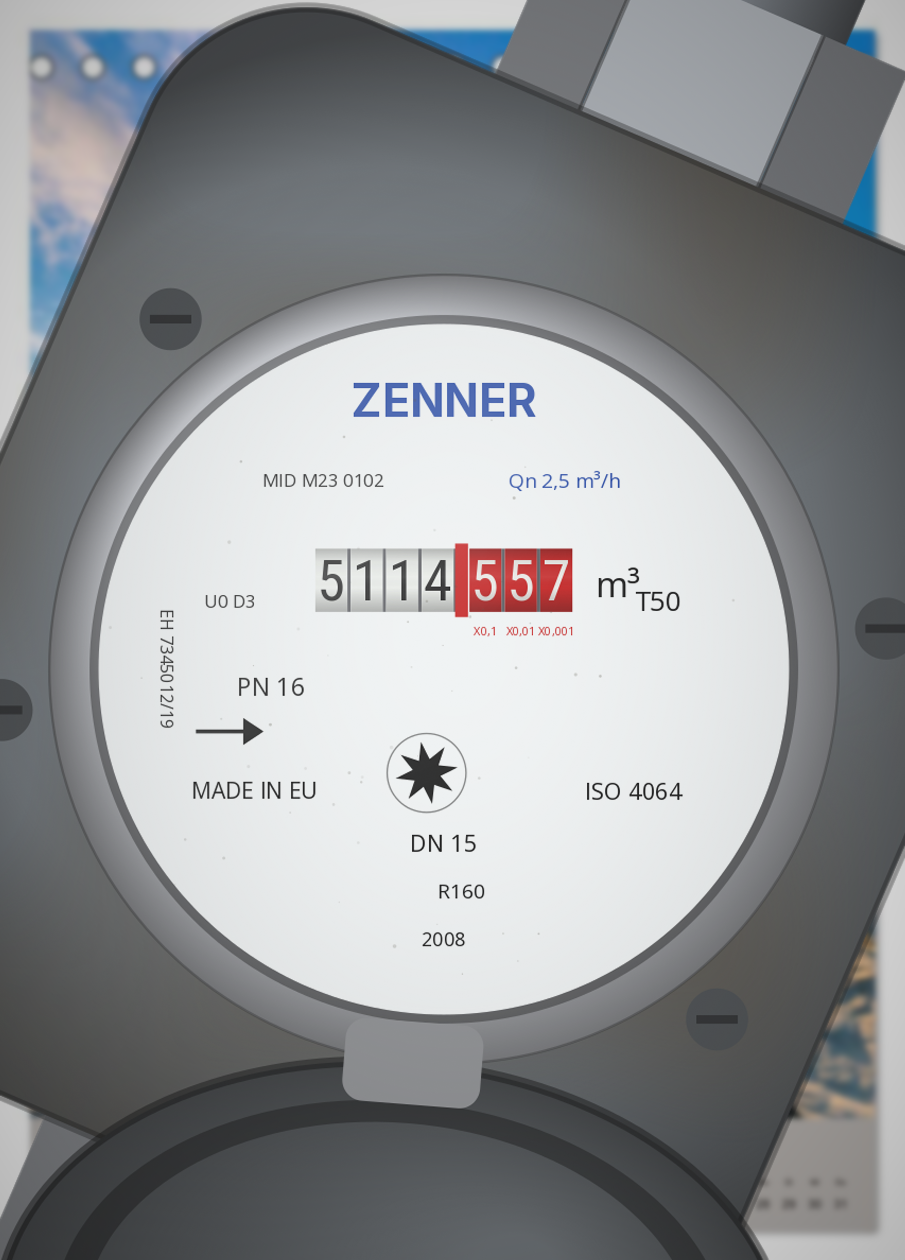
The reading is 5114.557 m³
